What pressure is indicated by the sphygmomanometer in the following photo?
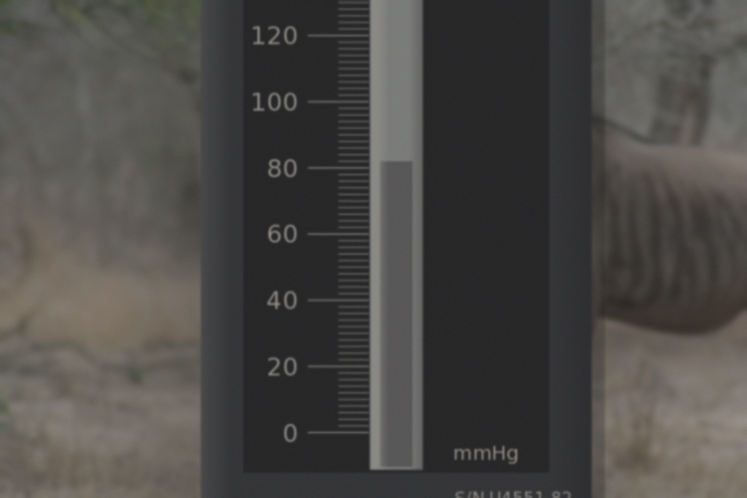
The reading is 82 mmHg
